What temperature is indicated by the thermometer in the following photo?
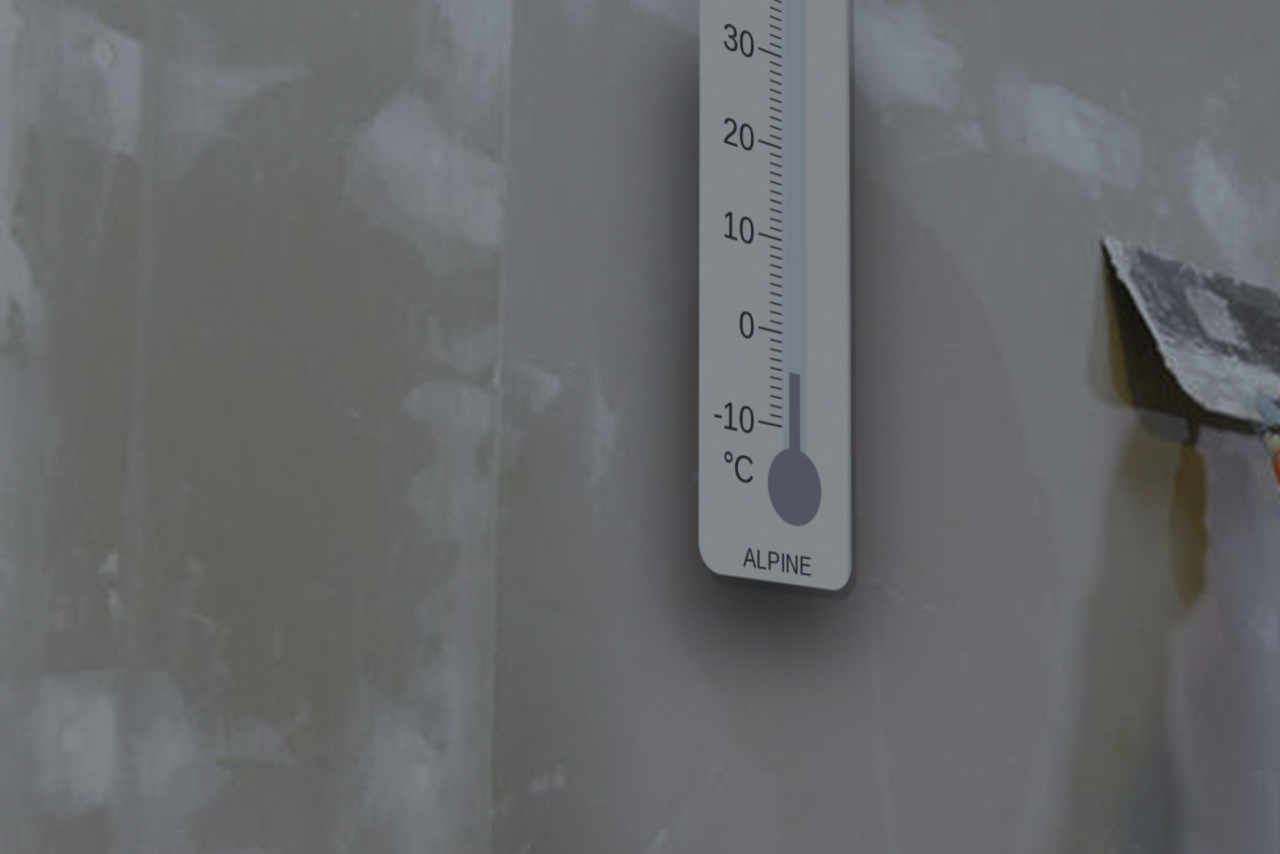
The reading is -4 °C
